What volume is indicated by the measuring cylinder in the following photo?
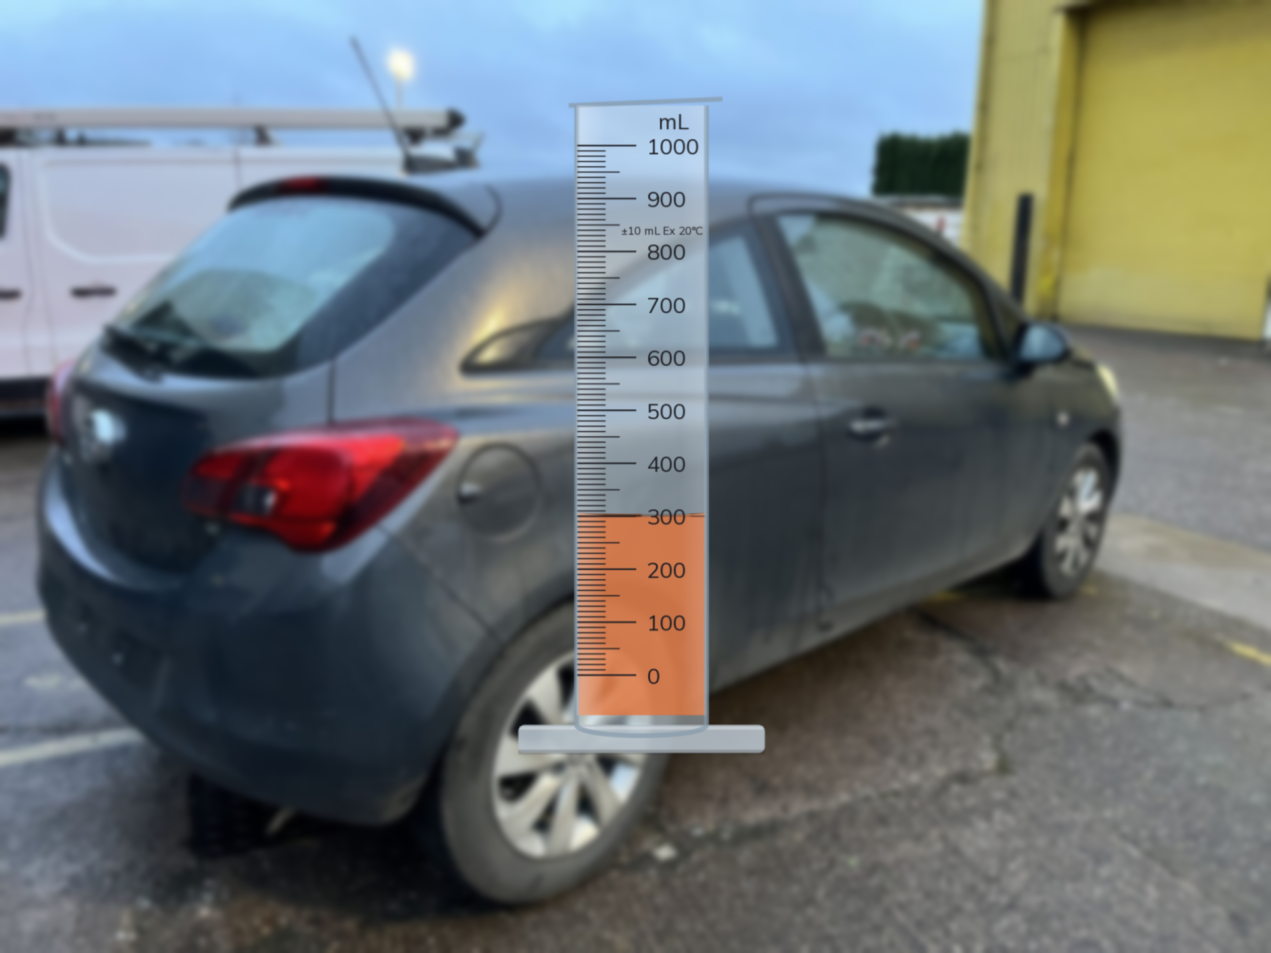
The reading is 300 mL
